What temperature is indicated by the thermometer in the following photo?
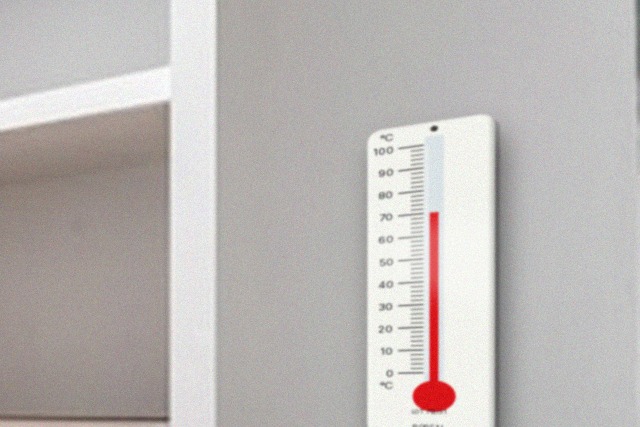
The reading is 70 °C
